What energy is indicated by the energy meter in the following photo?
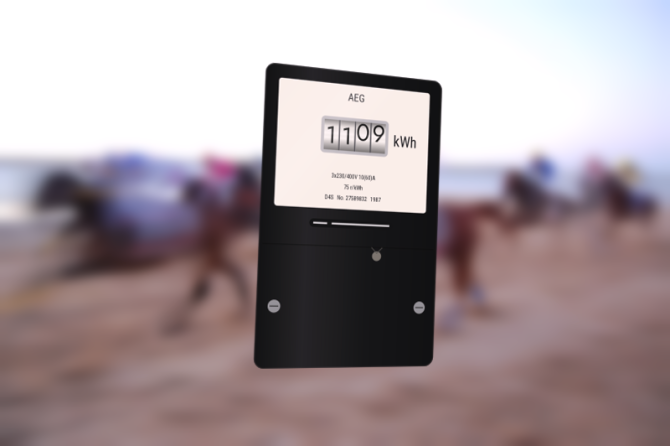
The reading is 1109 kWh
